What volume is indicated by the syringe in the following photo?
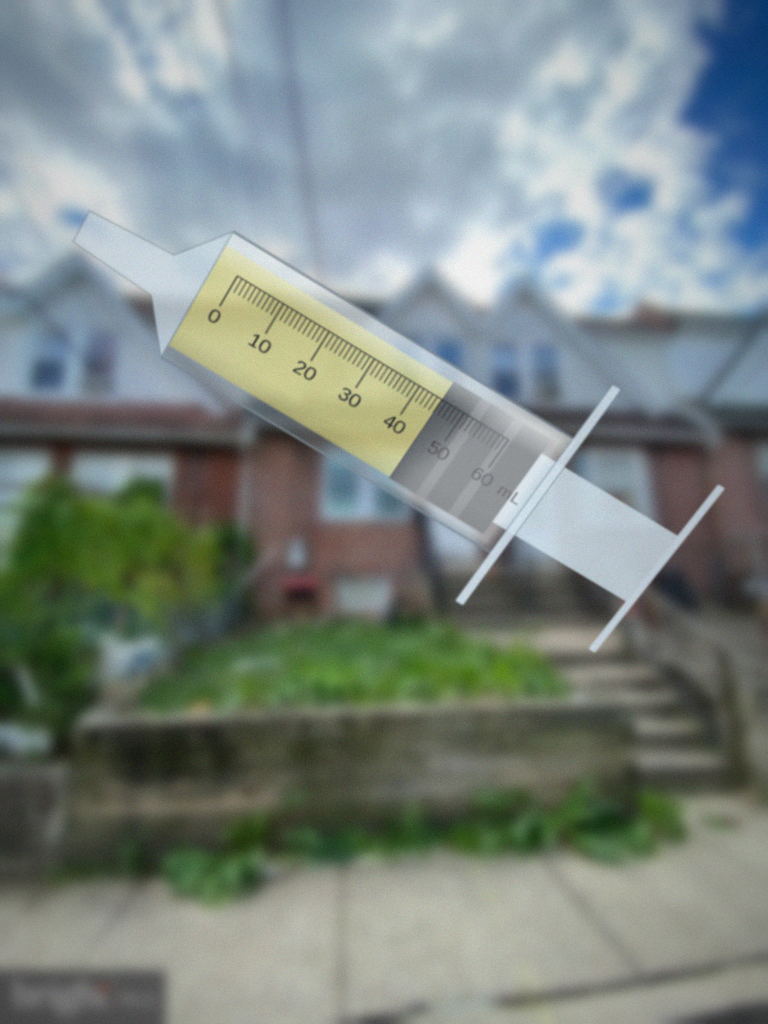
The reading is 45 mL
